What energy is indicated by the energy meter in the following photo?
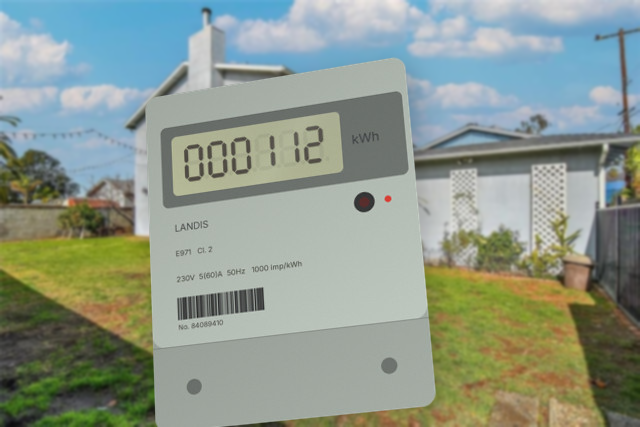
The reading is 112 kWh
